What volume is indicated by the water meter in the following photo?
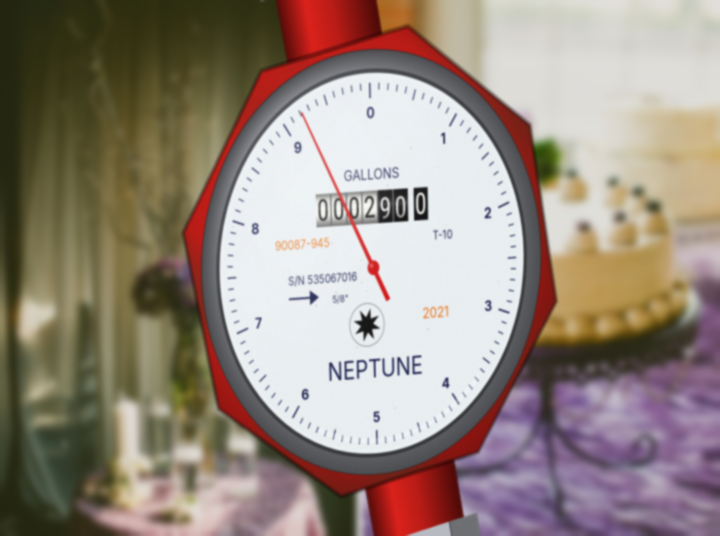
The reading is 2899.2 gal
